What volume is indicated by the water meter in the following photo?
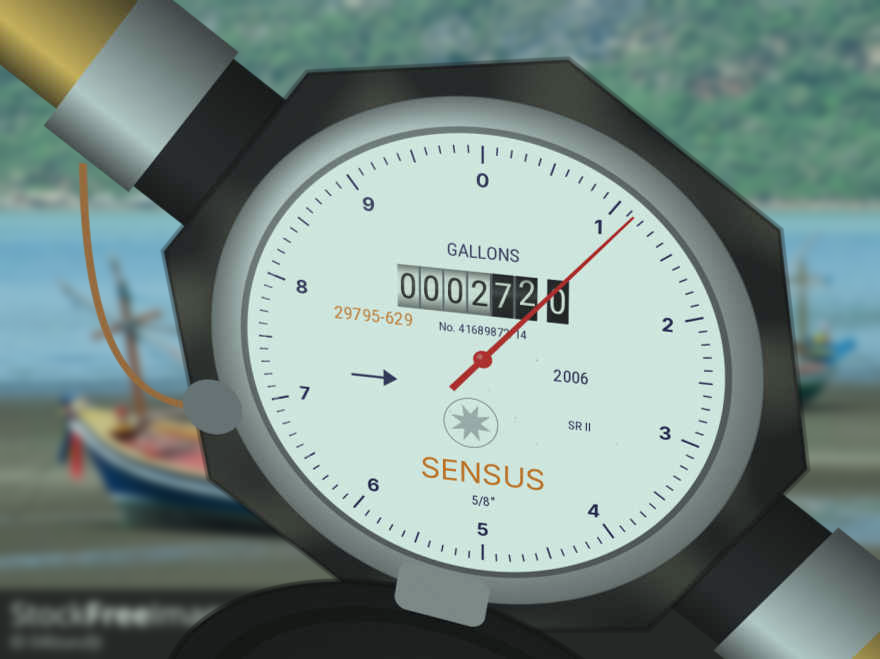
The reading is 2721.1 gal
